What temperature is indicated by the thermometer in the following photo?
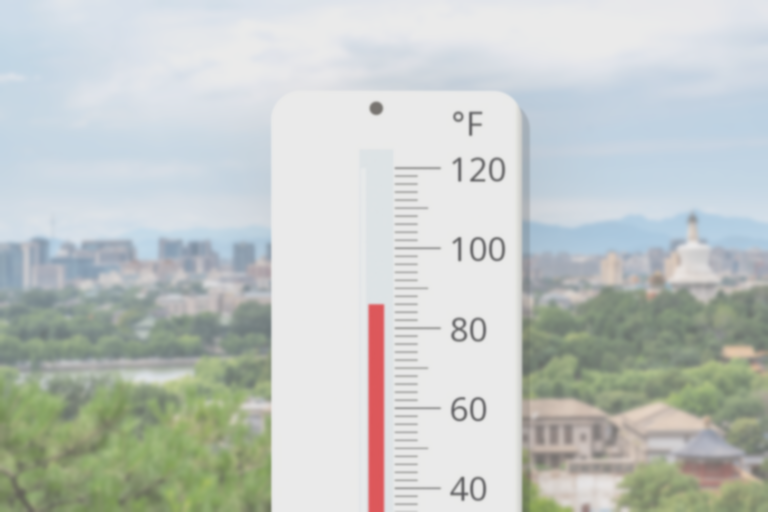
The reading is 86 °F
